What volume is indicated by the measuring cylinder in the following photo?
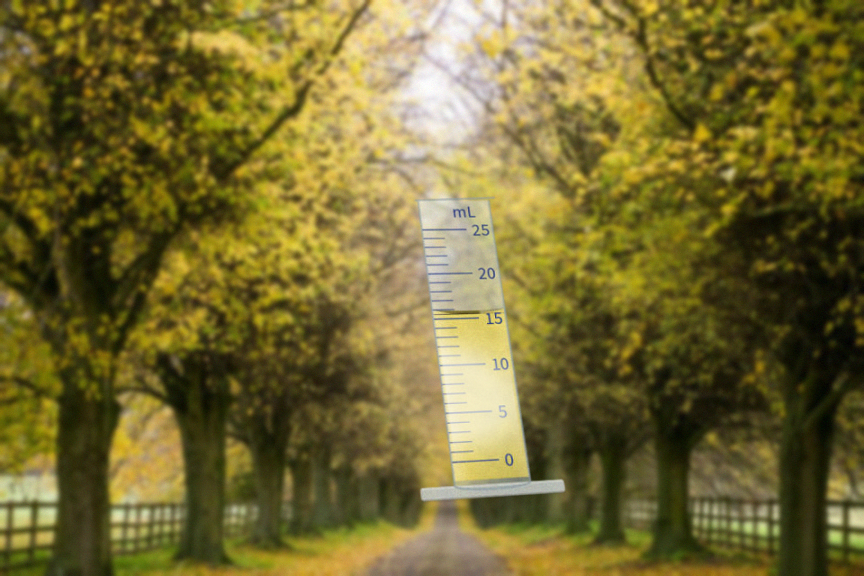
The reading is 15.5 mL
